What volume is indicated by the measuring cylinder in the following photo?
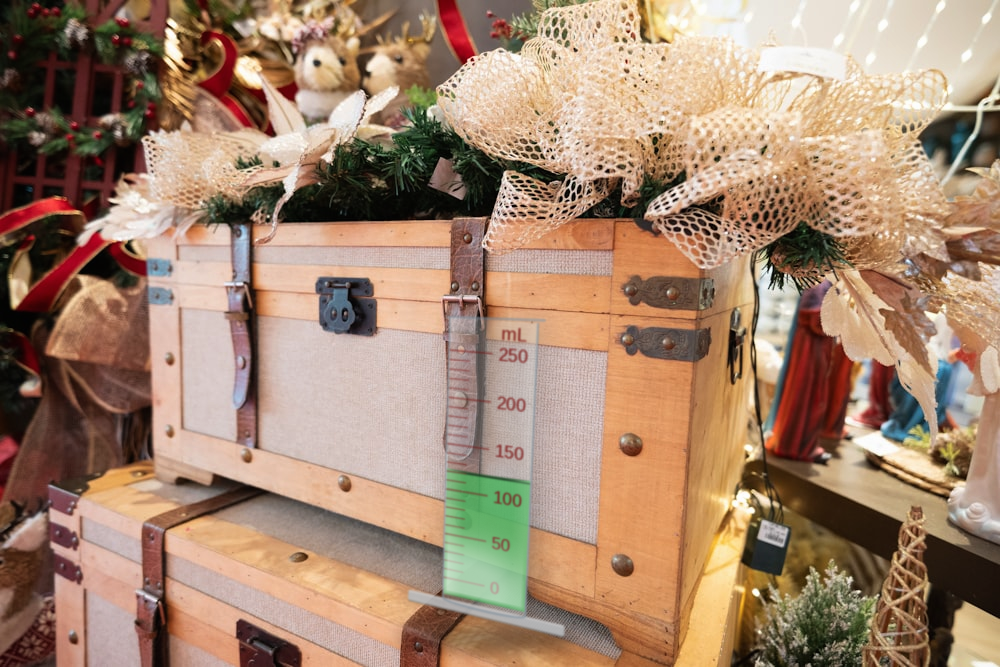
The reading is 120 mL
